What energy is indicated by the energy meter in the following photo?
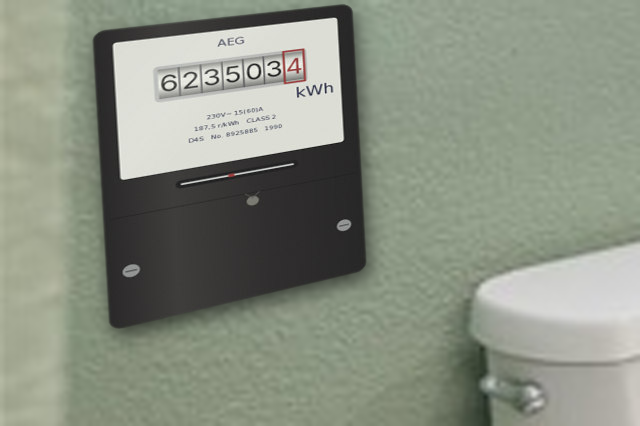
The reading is 623503.4 kWh
